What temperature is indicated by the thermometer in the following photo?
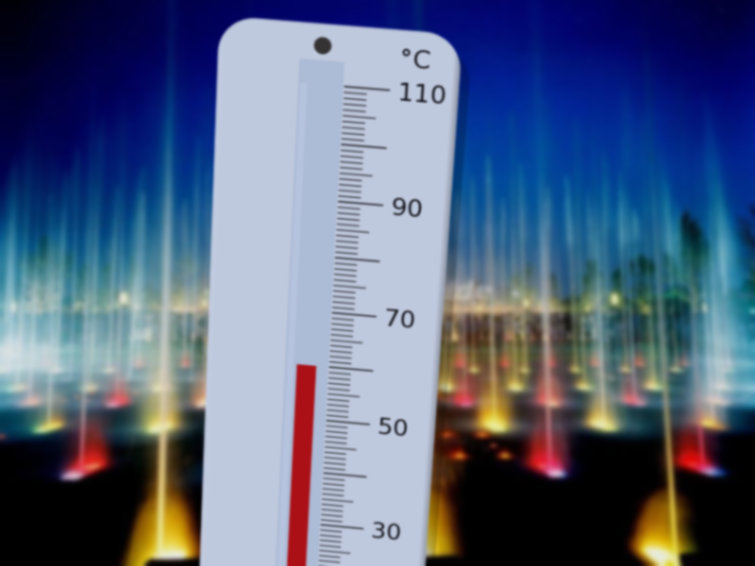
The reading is 60 °C
